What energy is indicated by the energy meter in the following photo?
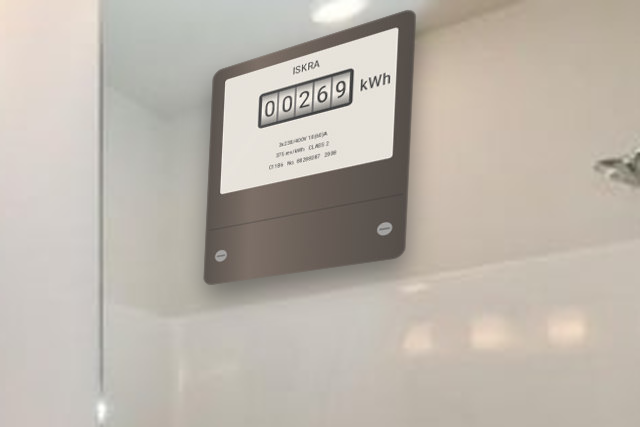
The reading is 269 kWh
